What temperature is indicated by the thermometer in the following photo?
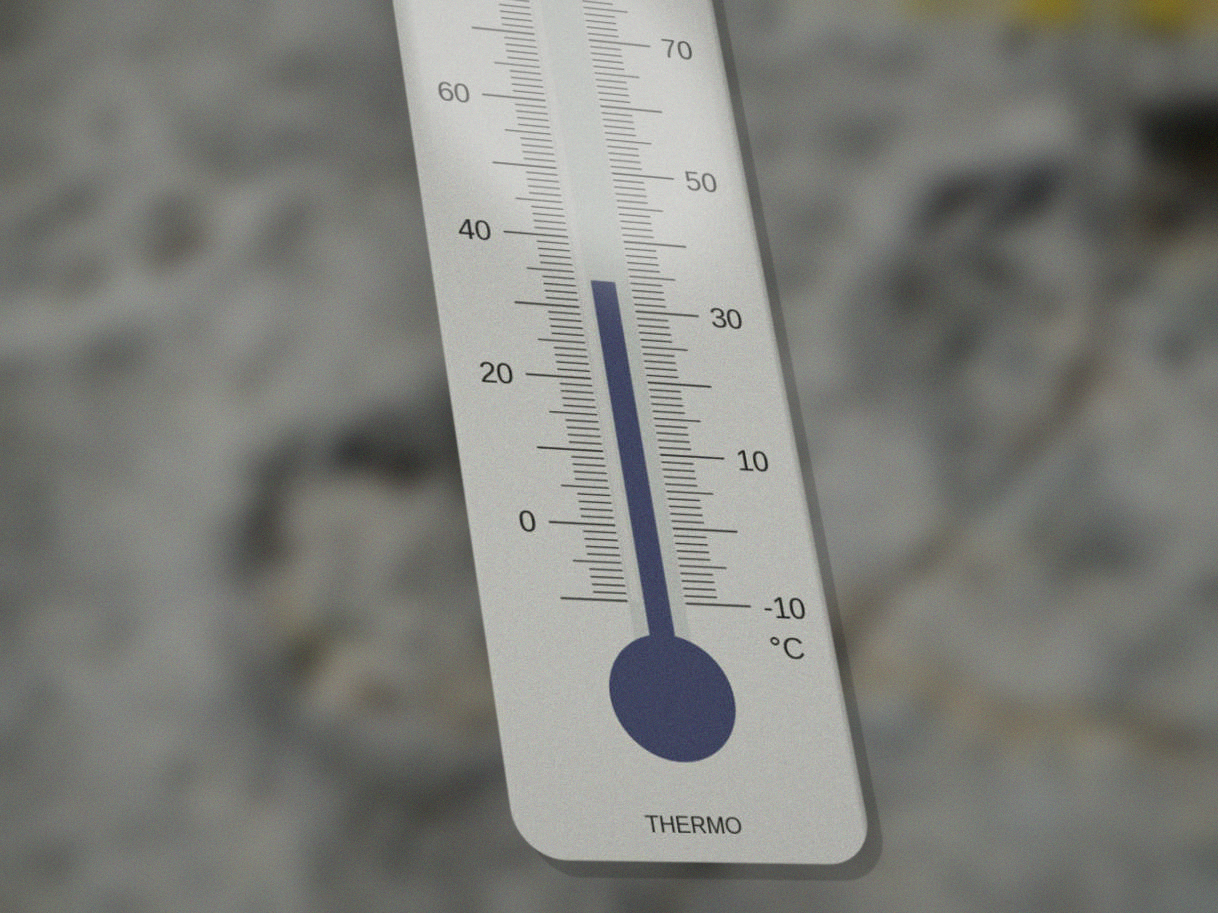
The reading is 34 °C
